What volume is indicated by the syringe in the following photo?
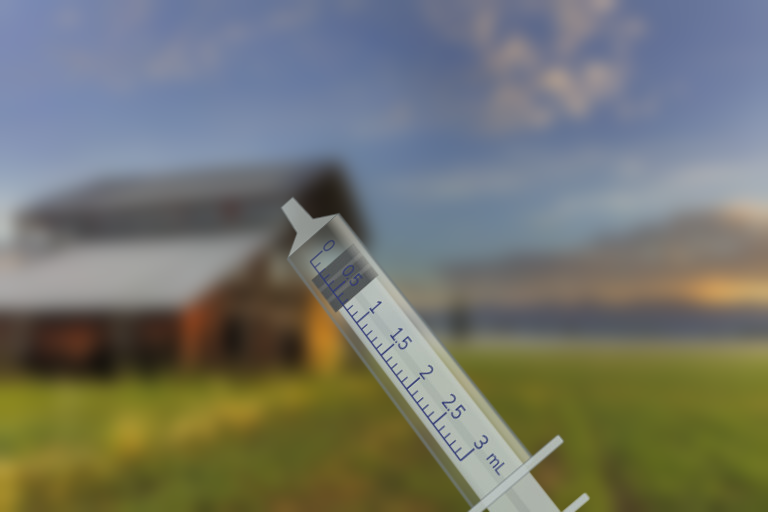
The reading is 0.2 mL
